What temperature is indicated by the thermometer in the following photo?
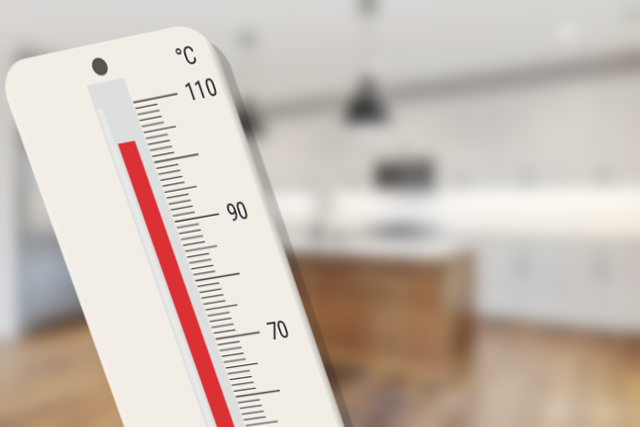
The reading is 104 °C
